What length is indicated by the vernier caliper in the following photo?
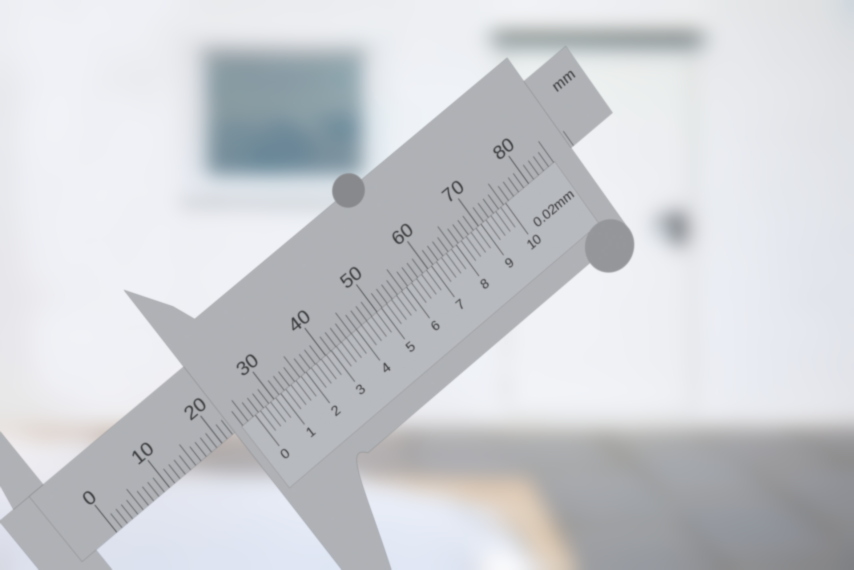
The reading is 26.4 mm
